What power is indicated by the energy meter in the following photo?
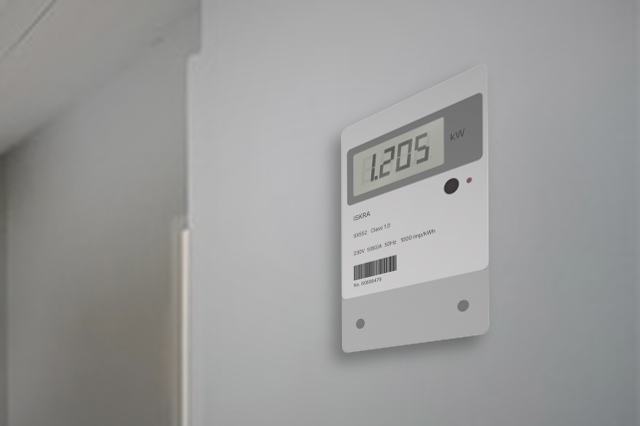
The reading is 1.205 kW
